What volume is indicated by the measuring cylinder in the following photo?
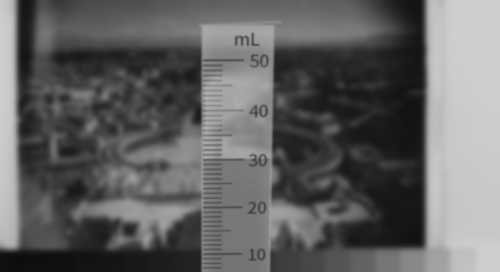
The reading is 30 mL
